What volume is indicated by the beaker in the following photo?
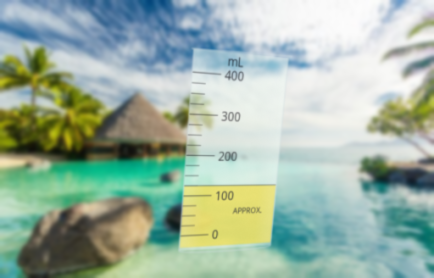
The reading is 125 mL
